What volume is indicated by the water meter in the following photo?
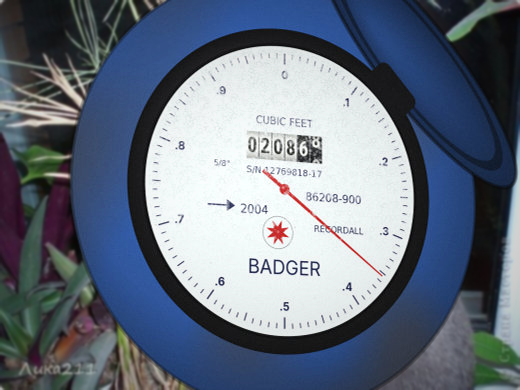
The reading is 20868.35 ft³
